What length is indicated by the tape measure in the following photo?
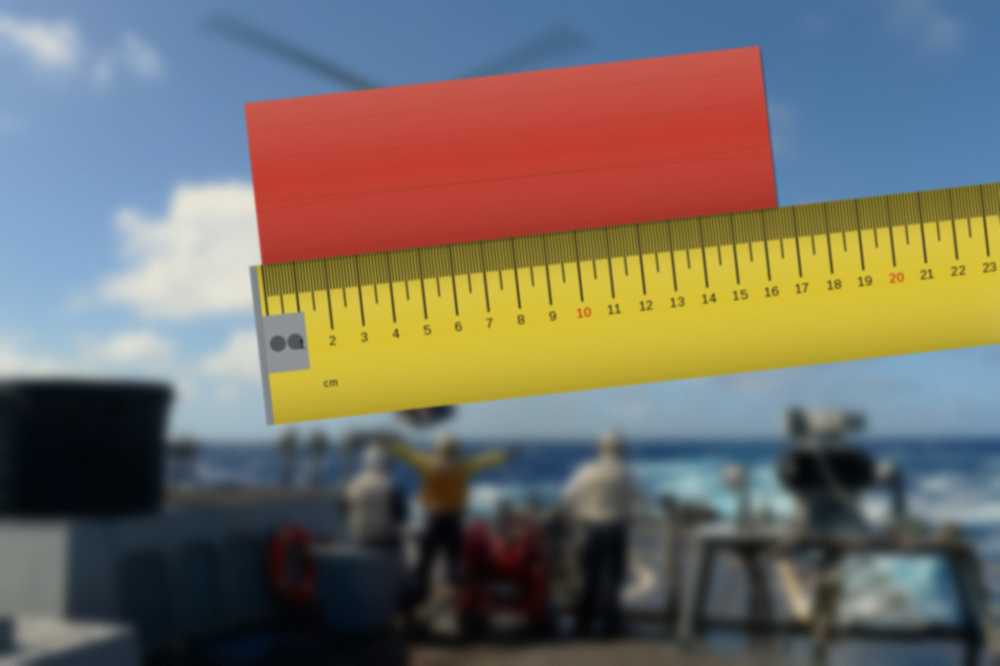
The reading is 16.5 cm
